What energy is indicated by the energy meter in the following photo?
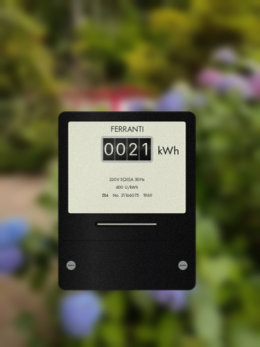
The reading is 21 kWh
